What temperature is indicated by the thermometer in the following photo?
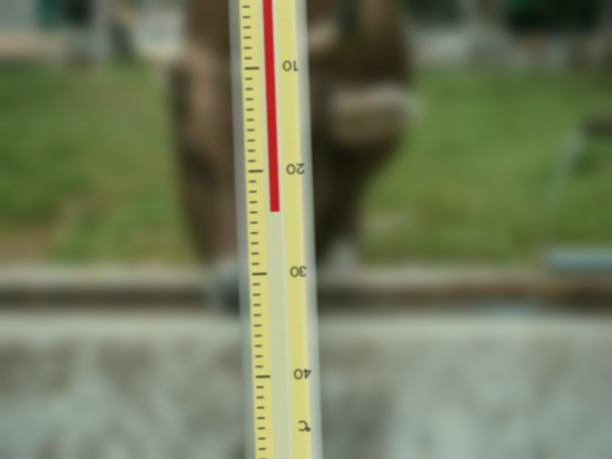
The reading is 24 °C
